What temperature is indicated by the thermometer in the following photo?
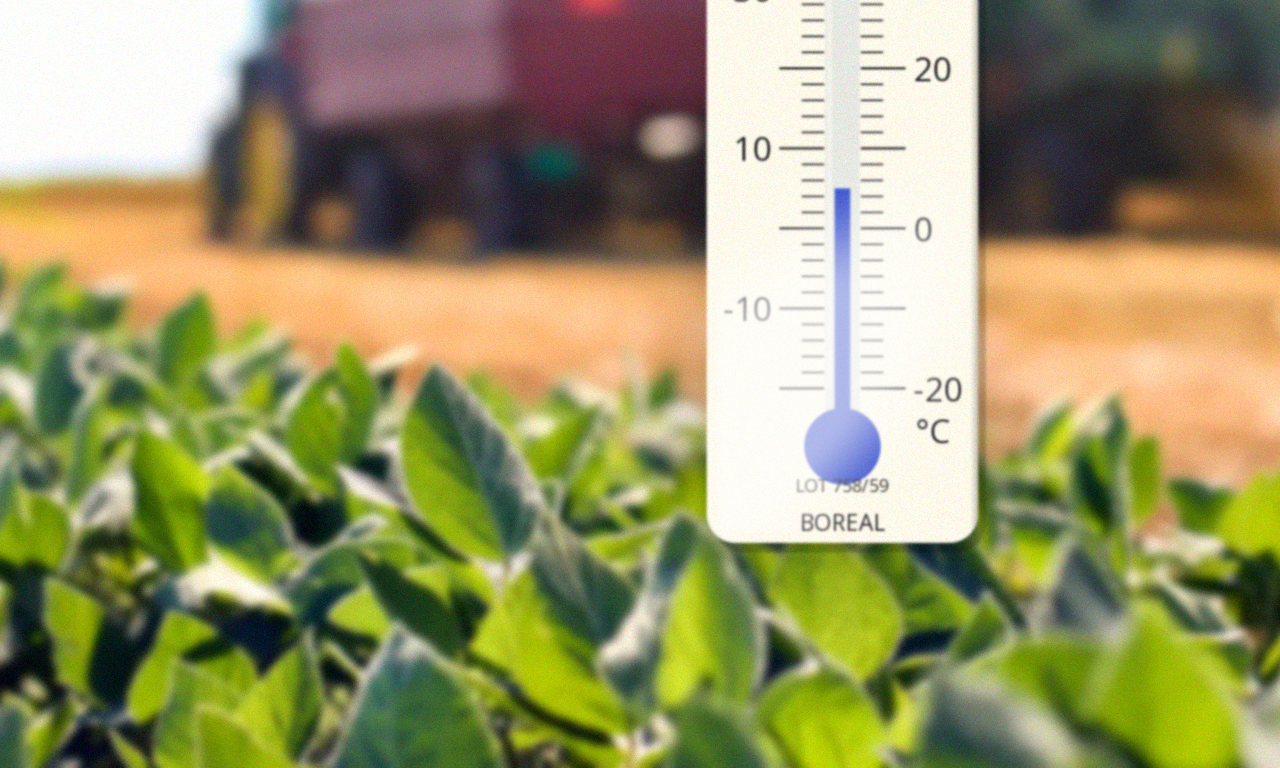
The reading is 5 °C
